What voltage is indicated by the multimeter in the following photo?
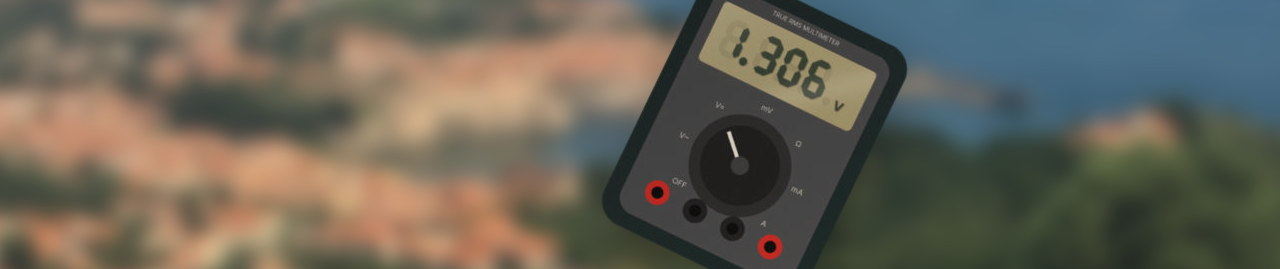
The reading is 1.306 V
